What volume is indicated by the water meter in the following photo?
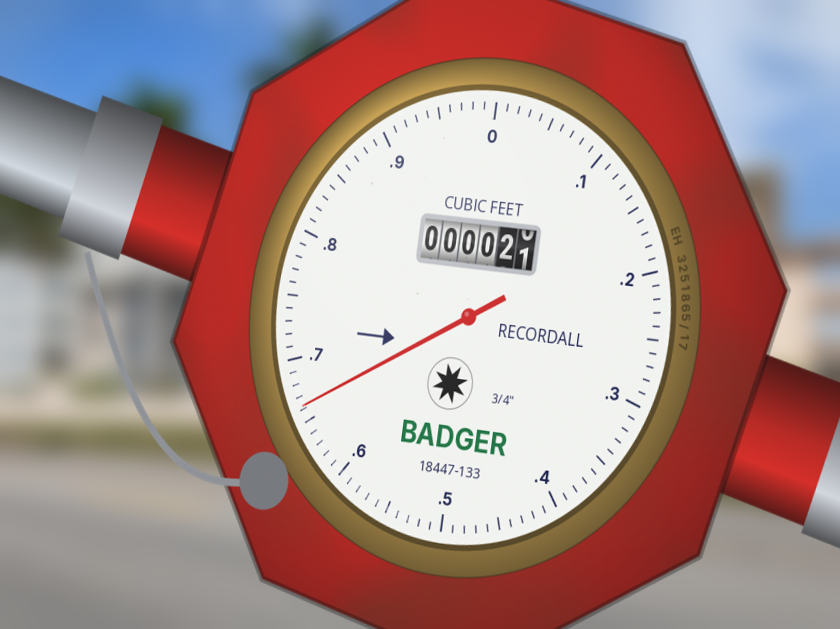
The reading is 20.66 ft³
